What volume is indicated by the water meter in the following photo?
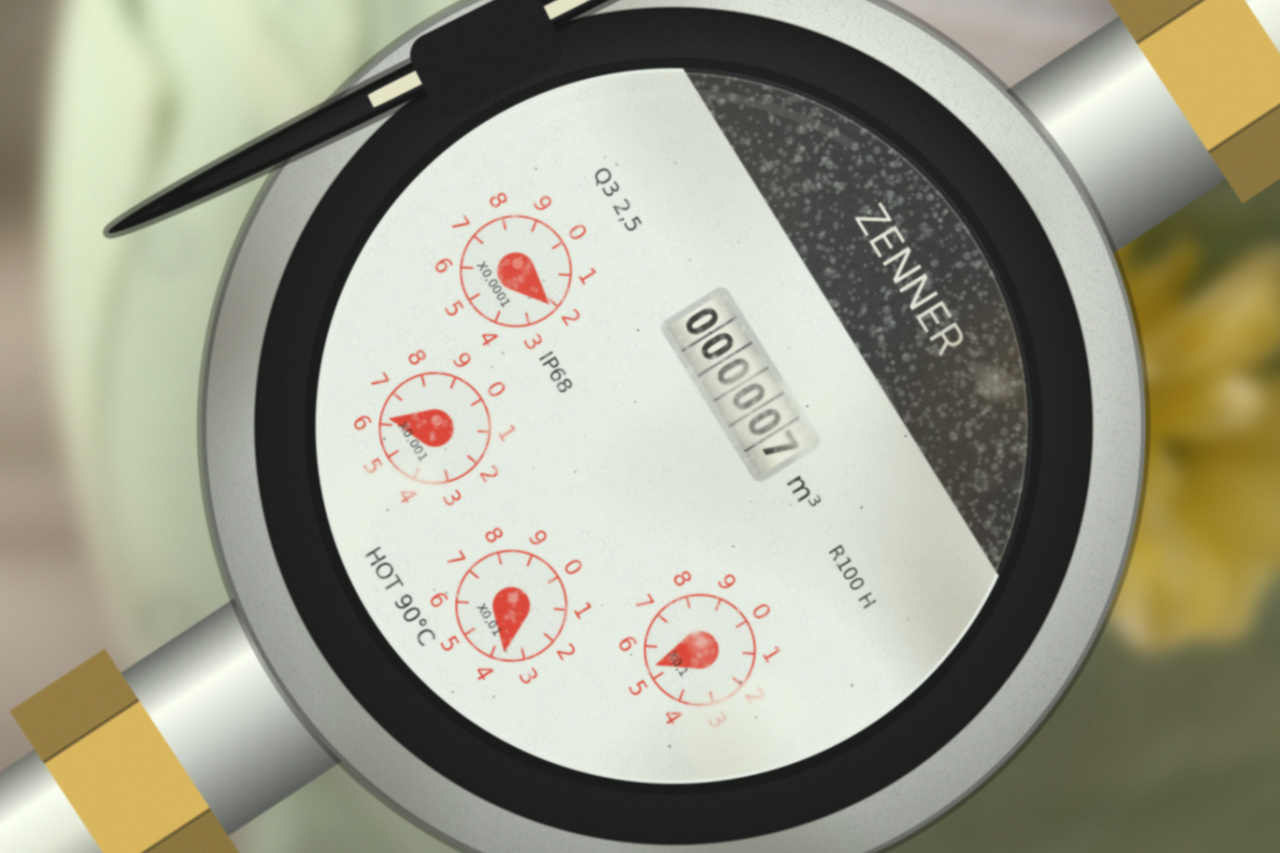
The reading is 7.5362 m³
